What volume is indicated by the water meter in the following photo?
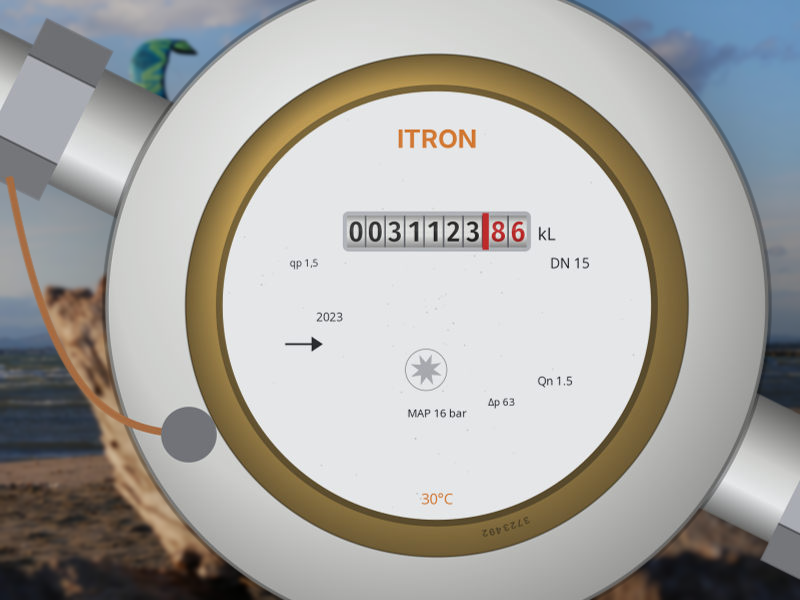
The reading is 31123.86 kL
